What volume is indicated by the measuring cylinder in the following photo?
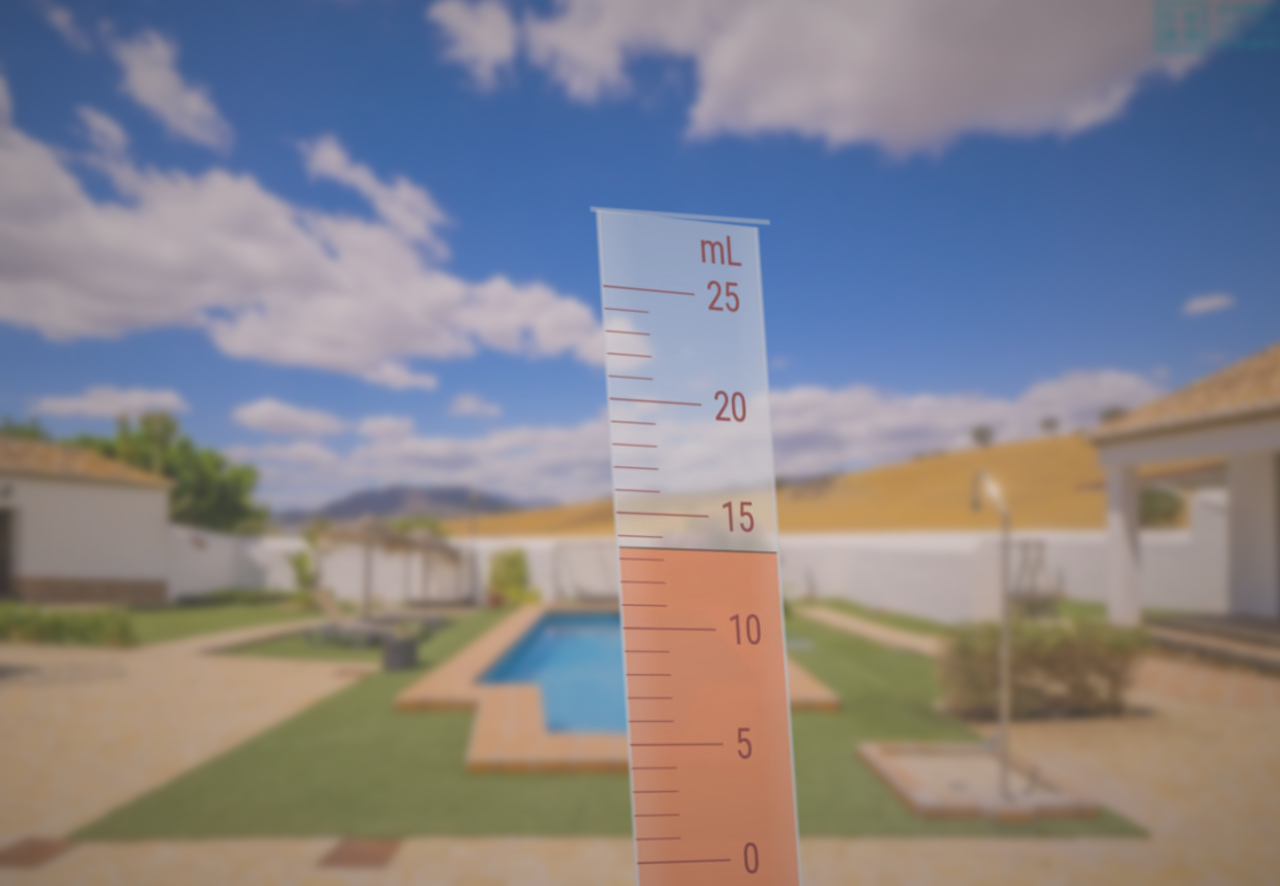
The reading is 13.5 mL
